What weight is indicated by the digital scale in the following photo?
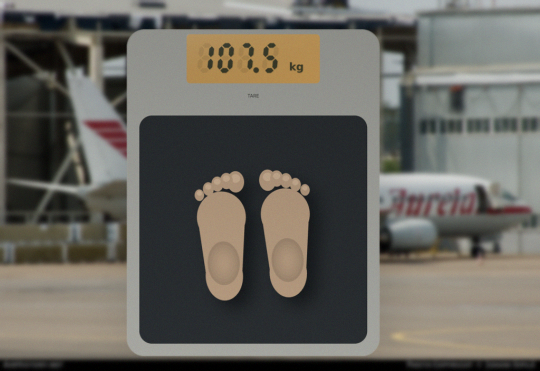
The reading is 107.5 kg
